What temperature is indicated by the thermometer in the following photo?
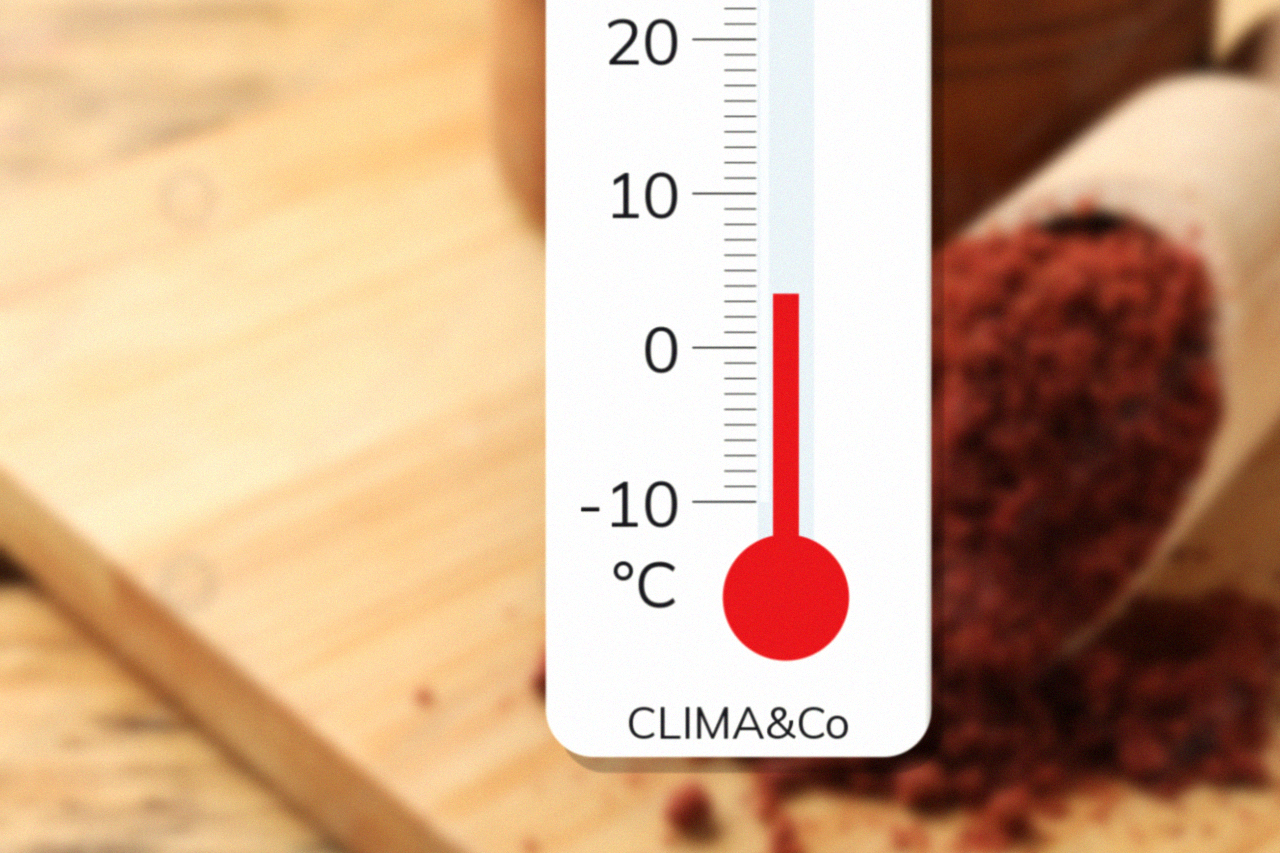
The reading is 3.5 °C
